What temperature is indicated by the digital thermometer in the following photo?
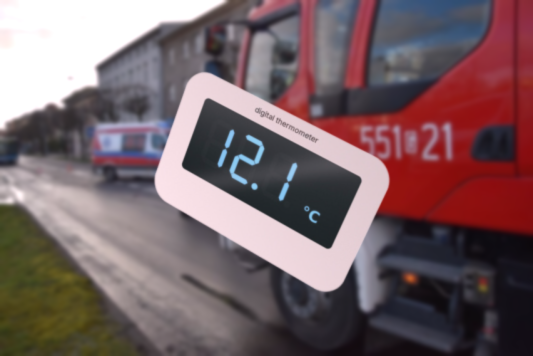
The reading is 12.1 °C
